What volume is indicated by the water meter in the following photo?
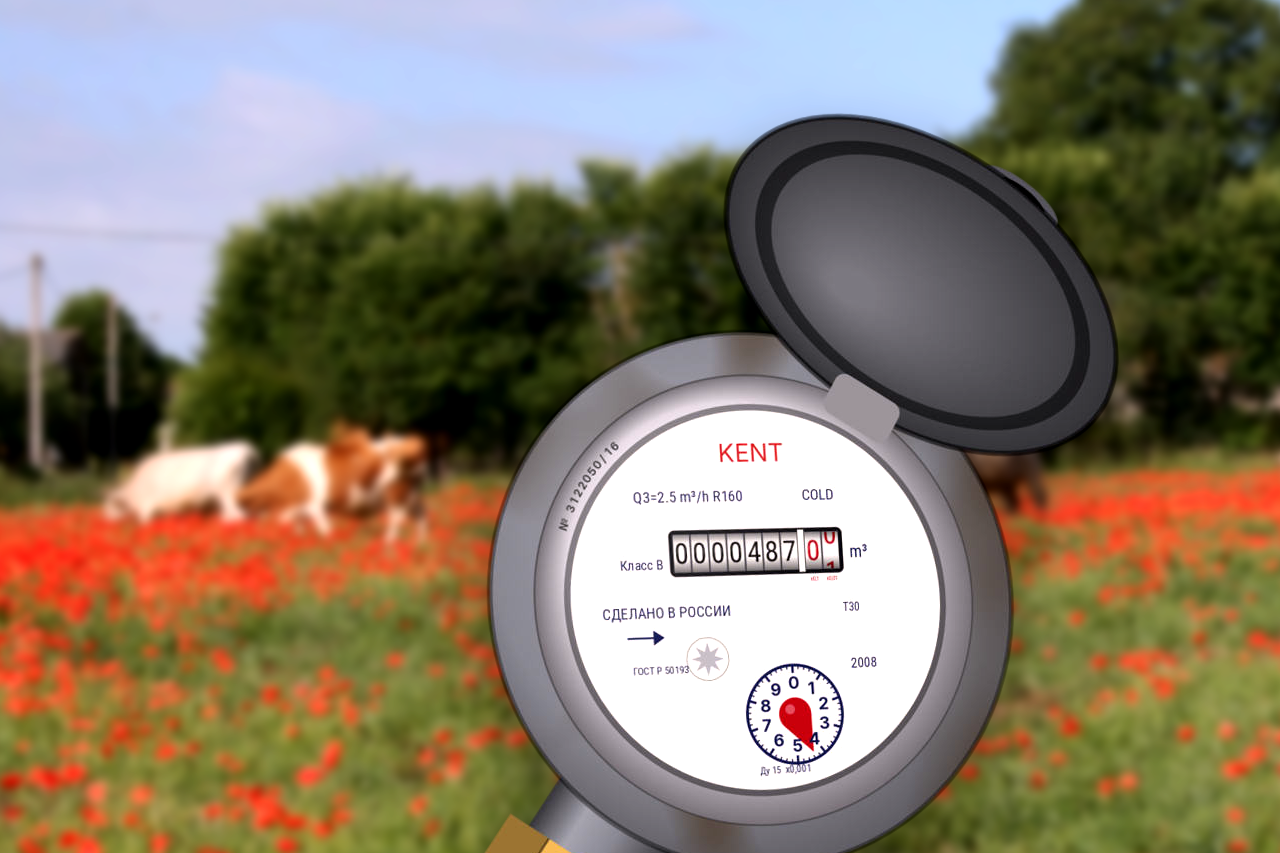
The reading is 487.004 m³
